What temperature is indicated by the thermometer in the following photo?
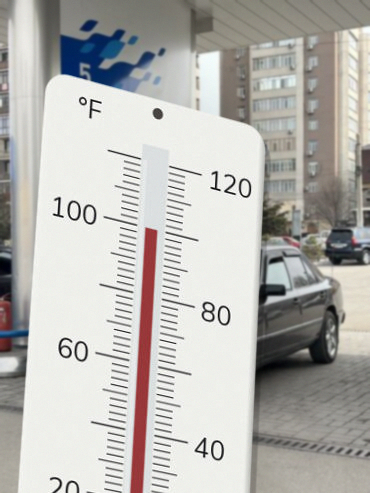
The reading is 100 °F
